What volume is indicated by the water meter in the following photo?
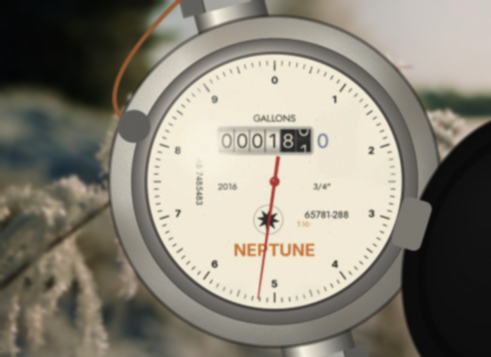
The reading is 1805.2 gal
